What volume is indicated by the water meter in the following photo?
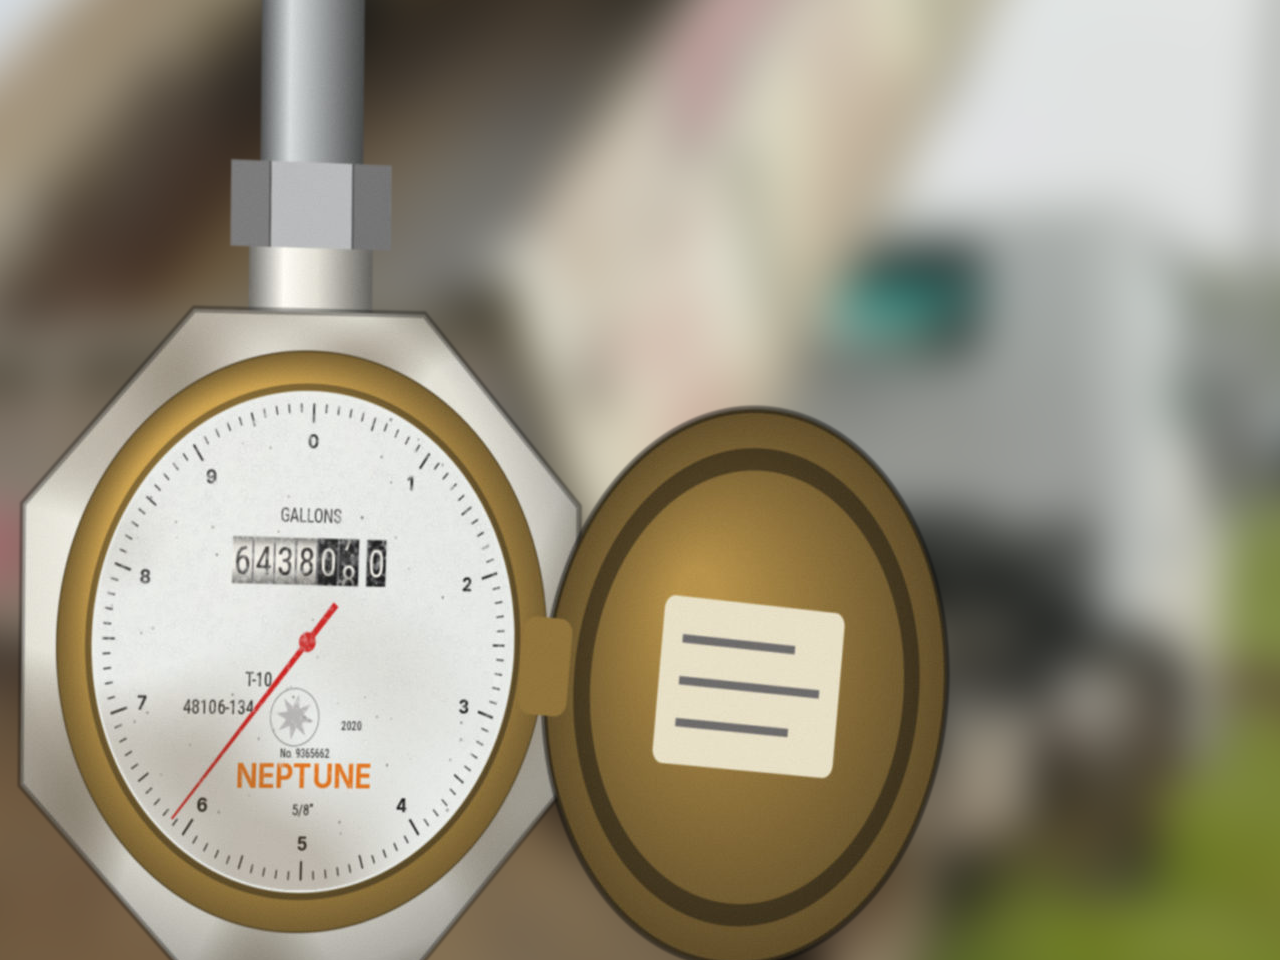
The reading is 6438076.1 gal
